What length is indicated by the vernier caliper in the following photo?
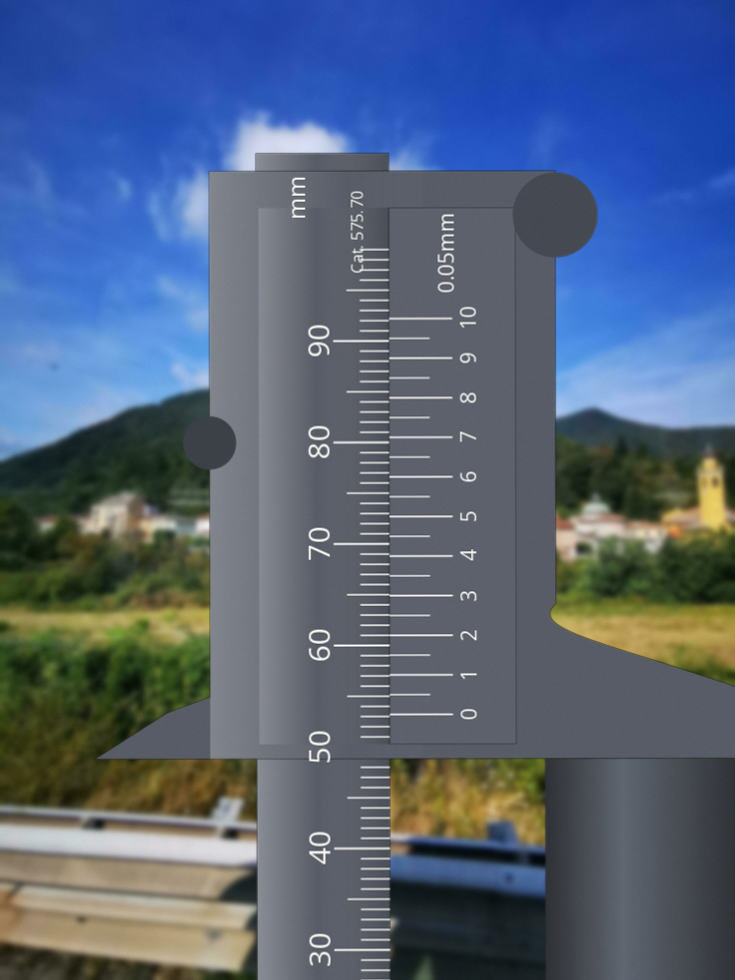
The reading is 53.2 mm
